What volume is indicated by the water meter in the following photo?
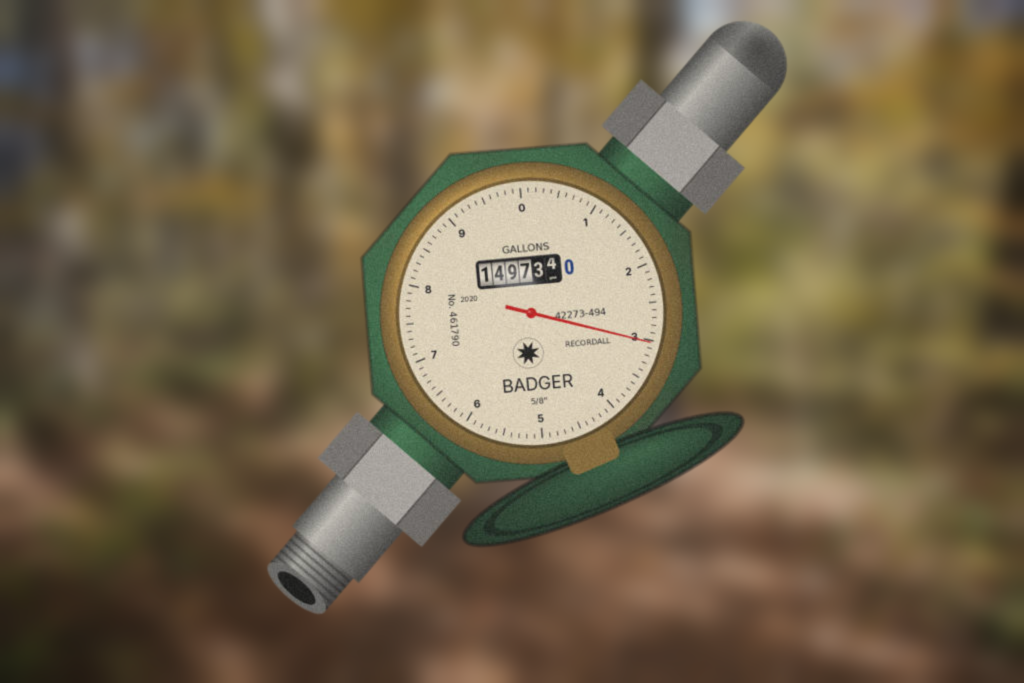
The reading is 1497343.0 gal
